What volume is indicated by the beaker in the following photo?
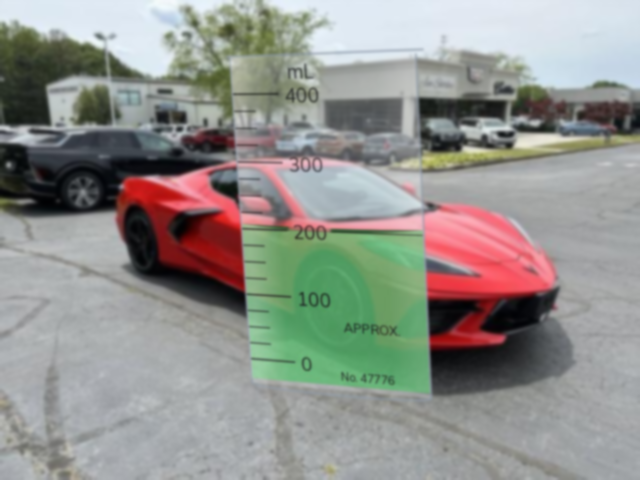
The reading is 200 mL
